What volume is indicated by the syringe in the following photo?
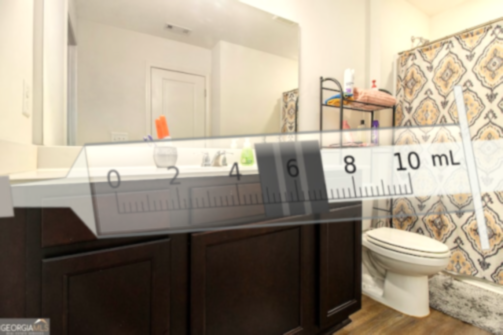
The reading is 4.8 mL
